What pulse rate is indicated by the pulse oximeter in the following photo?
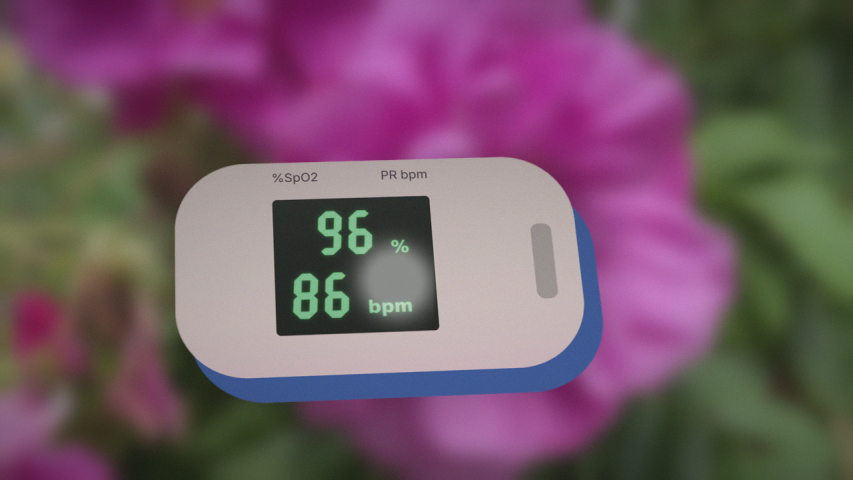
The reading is 86 bpm
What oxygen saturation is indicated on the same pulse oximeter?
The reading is 96 %
